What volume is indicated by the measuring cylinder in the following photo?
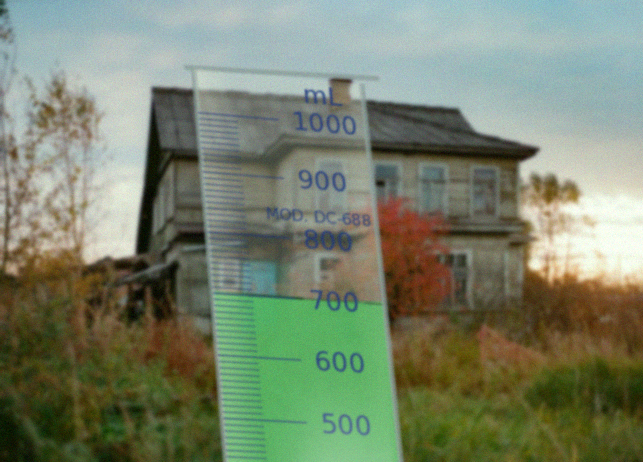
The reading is 700 mL
